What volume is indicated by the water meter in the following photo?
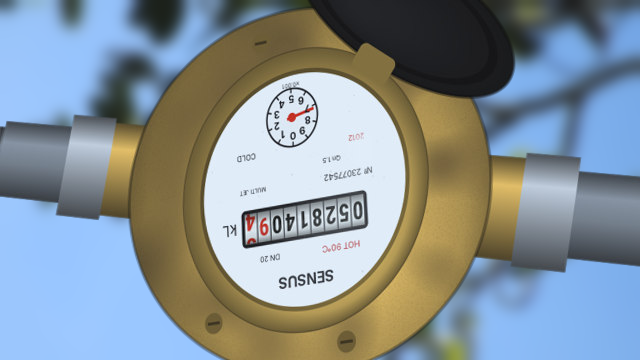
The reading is 528140.937 kL
